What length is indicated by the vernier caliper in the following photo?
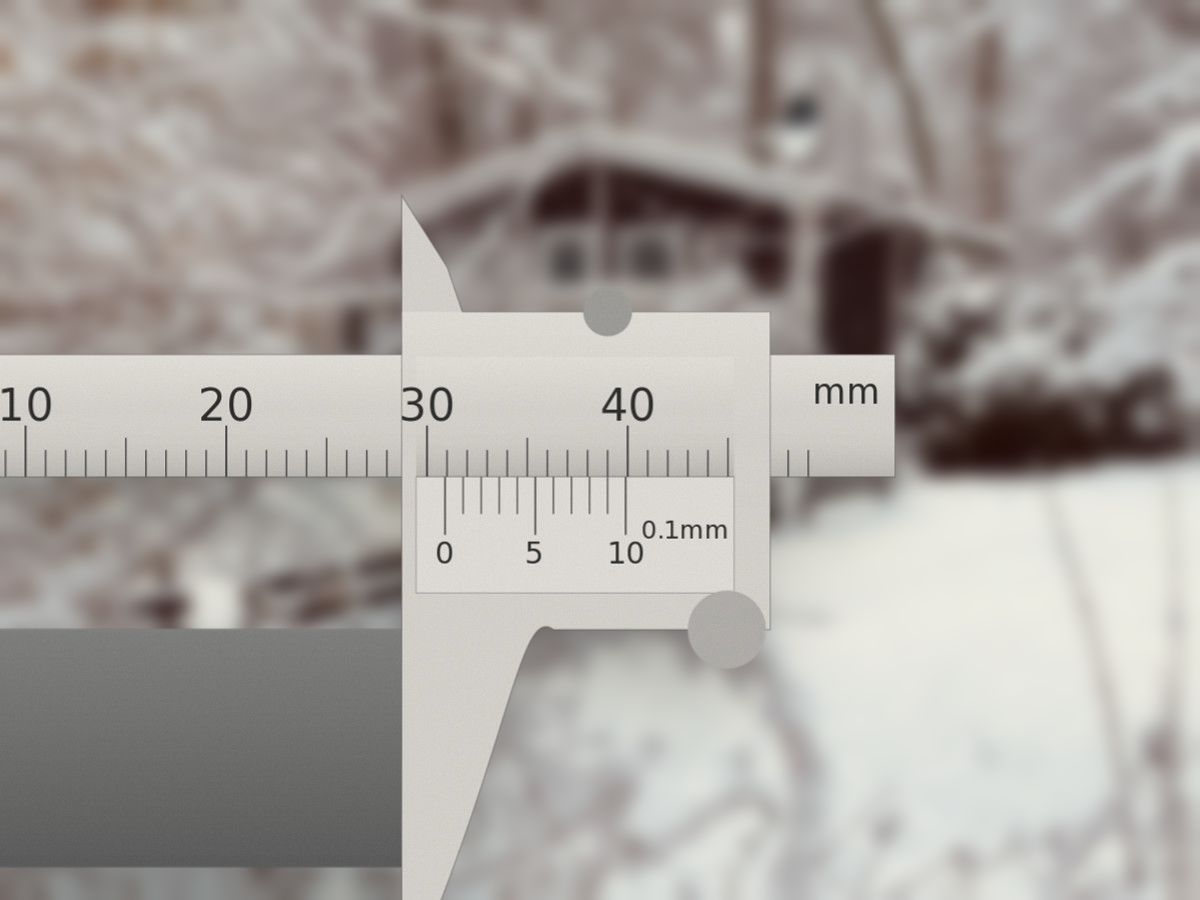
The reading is 30.9 mm
